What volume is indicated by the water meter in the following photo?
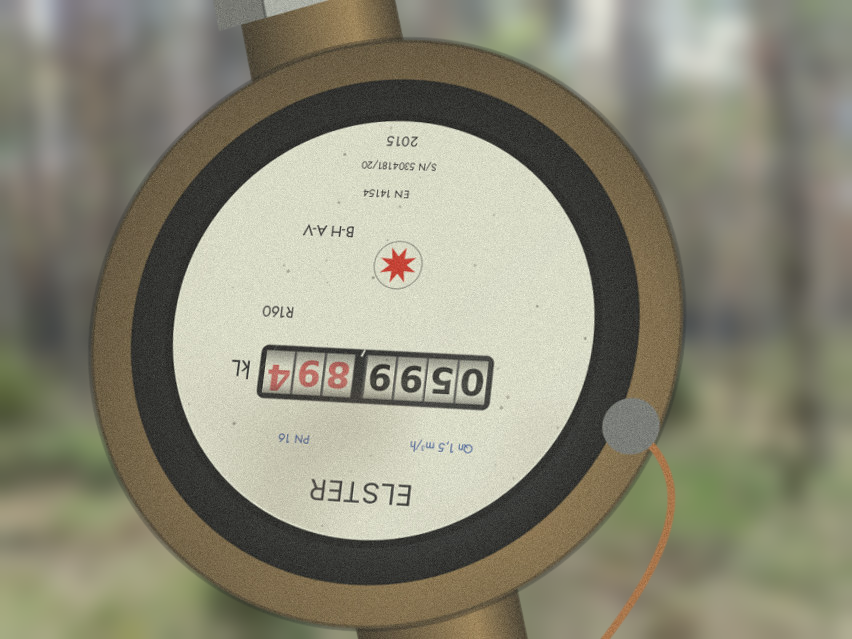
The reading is 599.894 kL
